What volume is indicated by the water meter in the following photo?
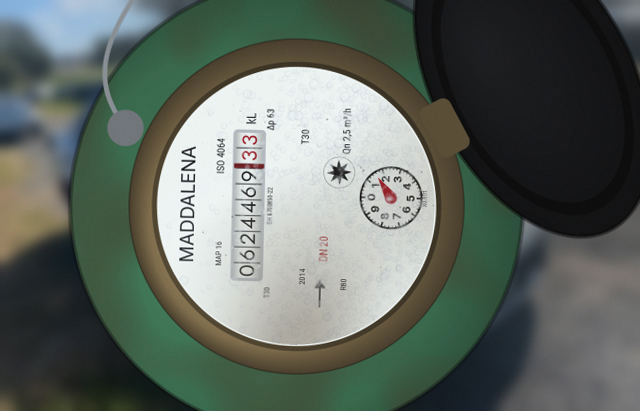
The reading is 624469.331 kL
